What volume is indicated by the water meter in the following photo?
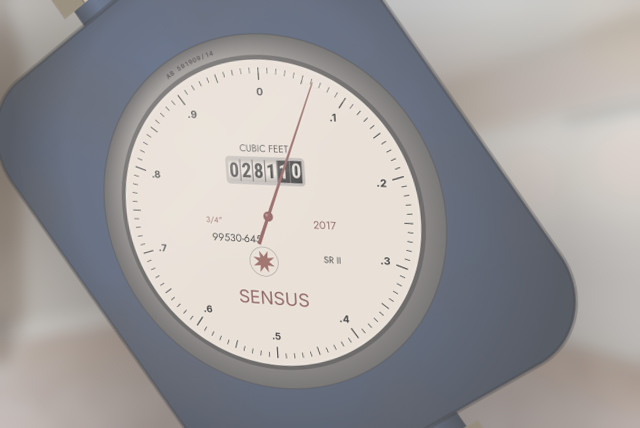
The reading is 28110.06 ft³
